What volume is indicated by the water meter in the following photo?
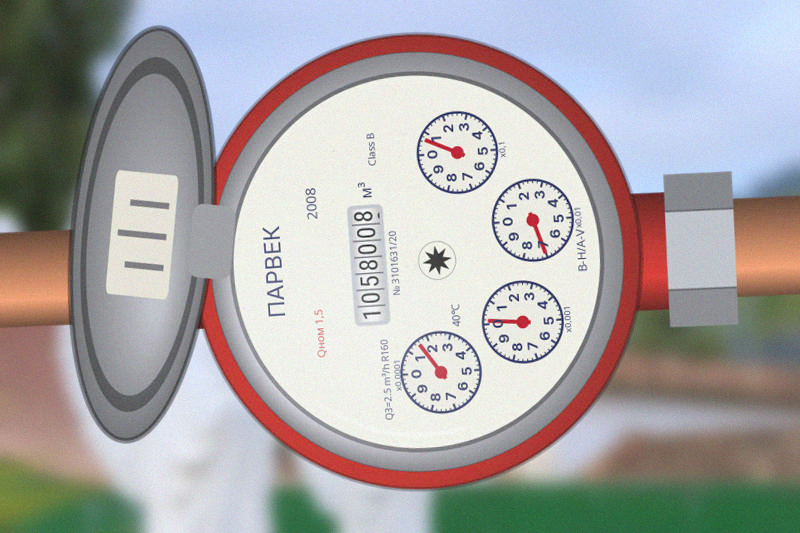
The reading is 1058008.0701 m³
